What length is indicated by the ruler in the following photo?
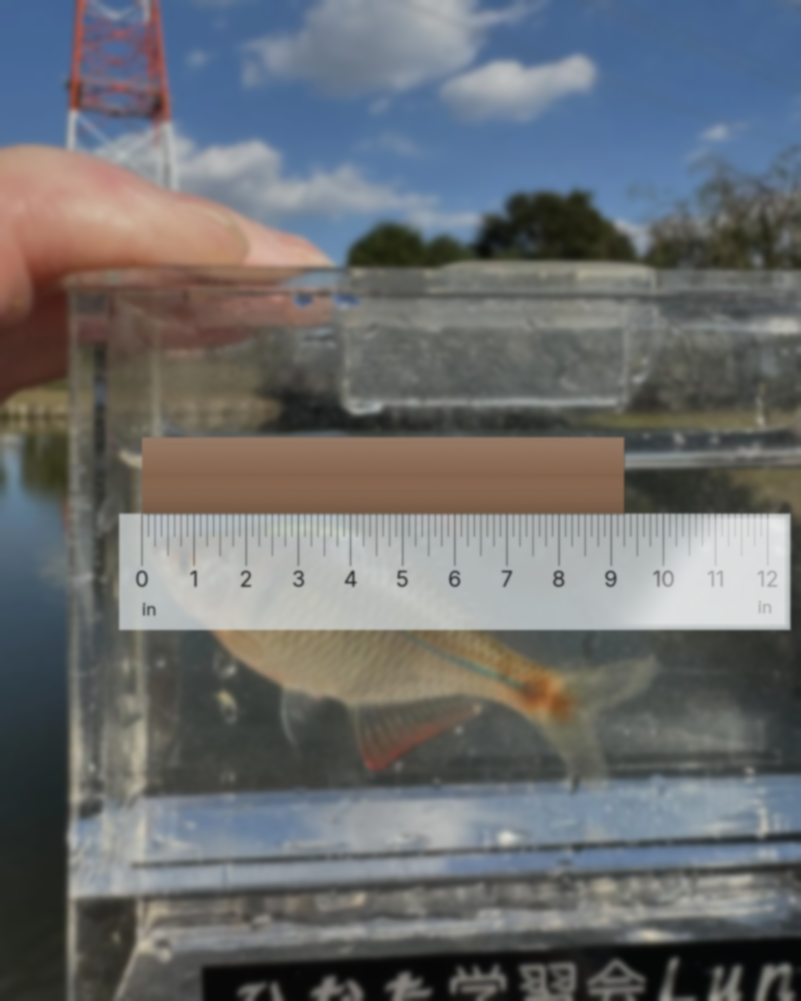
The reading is 9.25 in
